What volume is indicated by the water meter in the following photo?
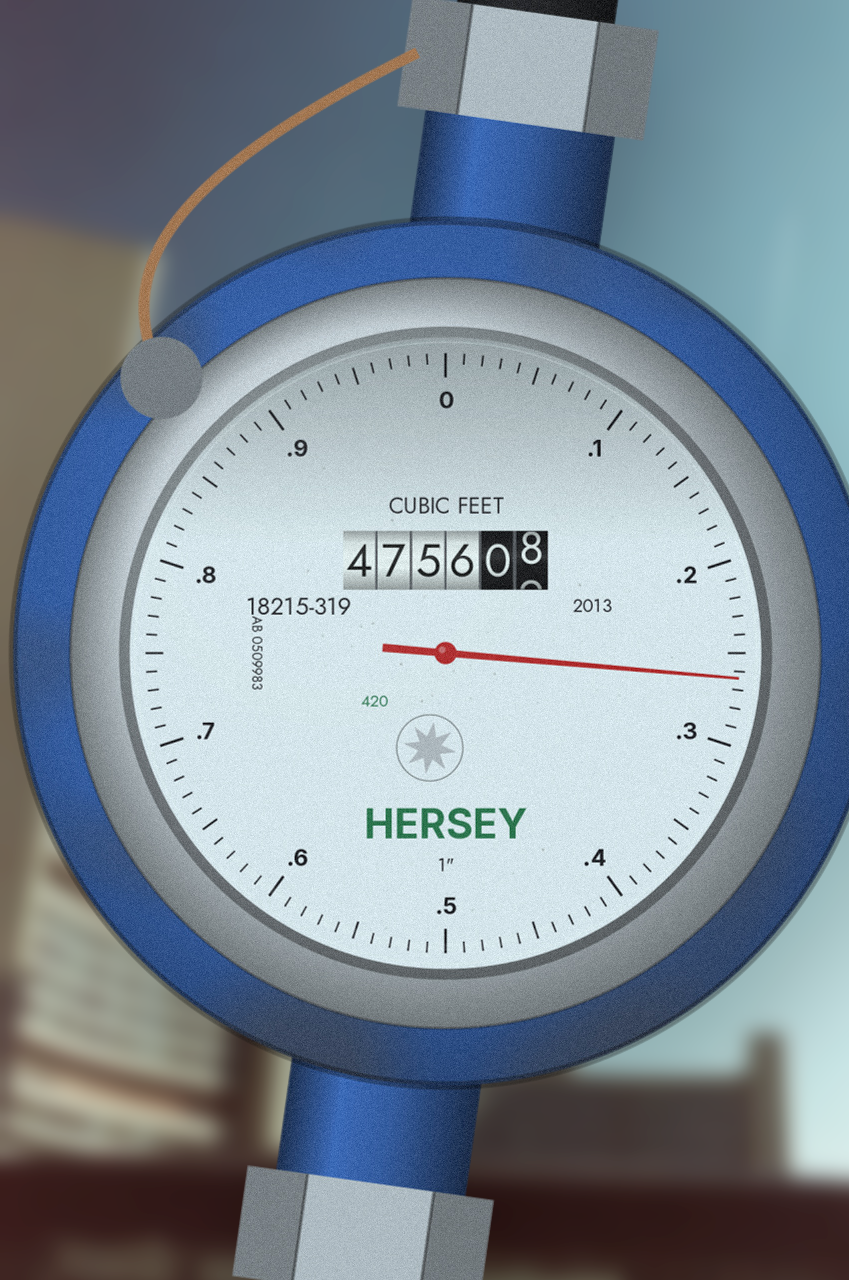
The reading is 475608.26 ft³
